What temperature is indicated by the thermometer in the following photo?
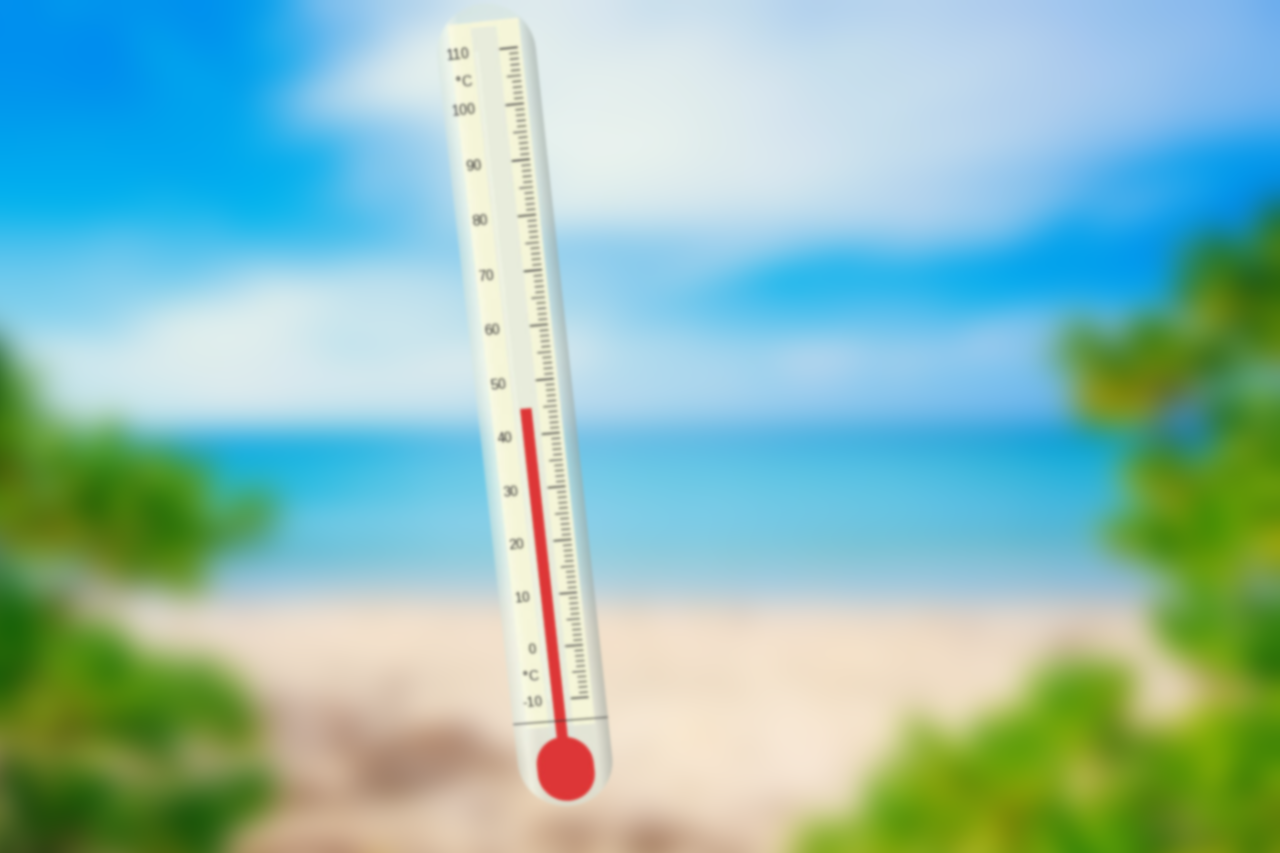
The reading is 45 °C
